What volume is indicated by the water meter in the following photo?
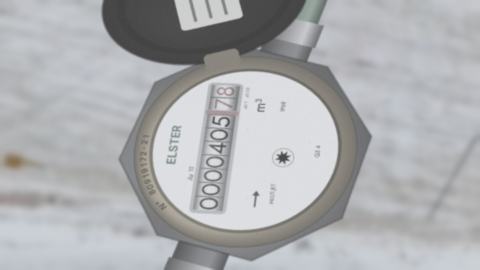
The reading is 405.78 m³
